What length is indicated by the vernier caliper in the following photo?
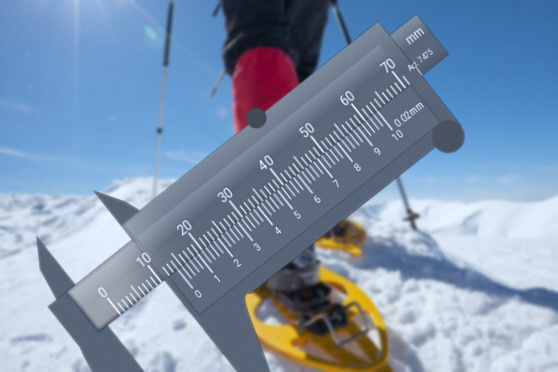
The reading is 14.0 mm
